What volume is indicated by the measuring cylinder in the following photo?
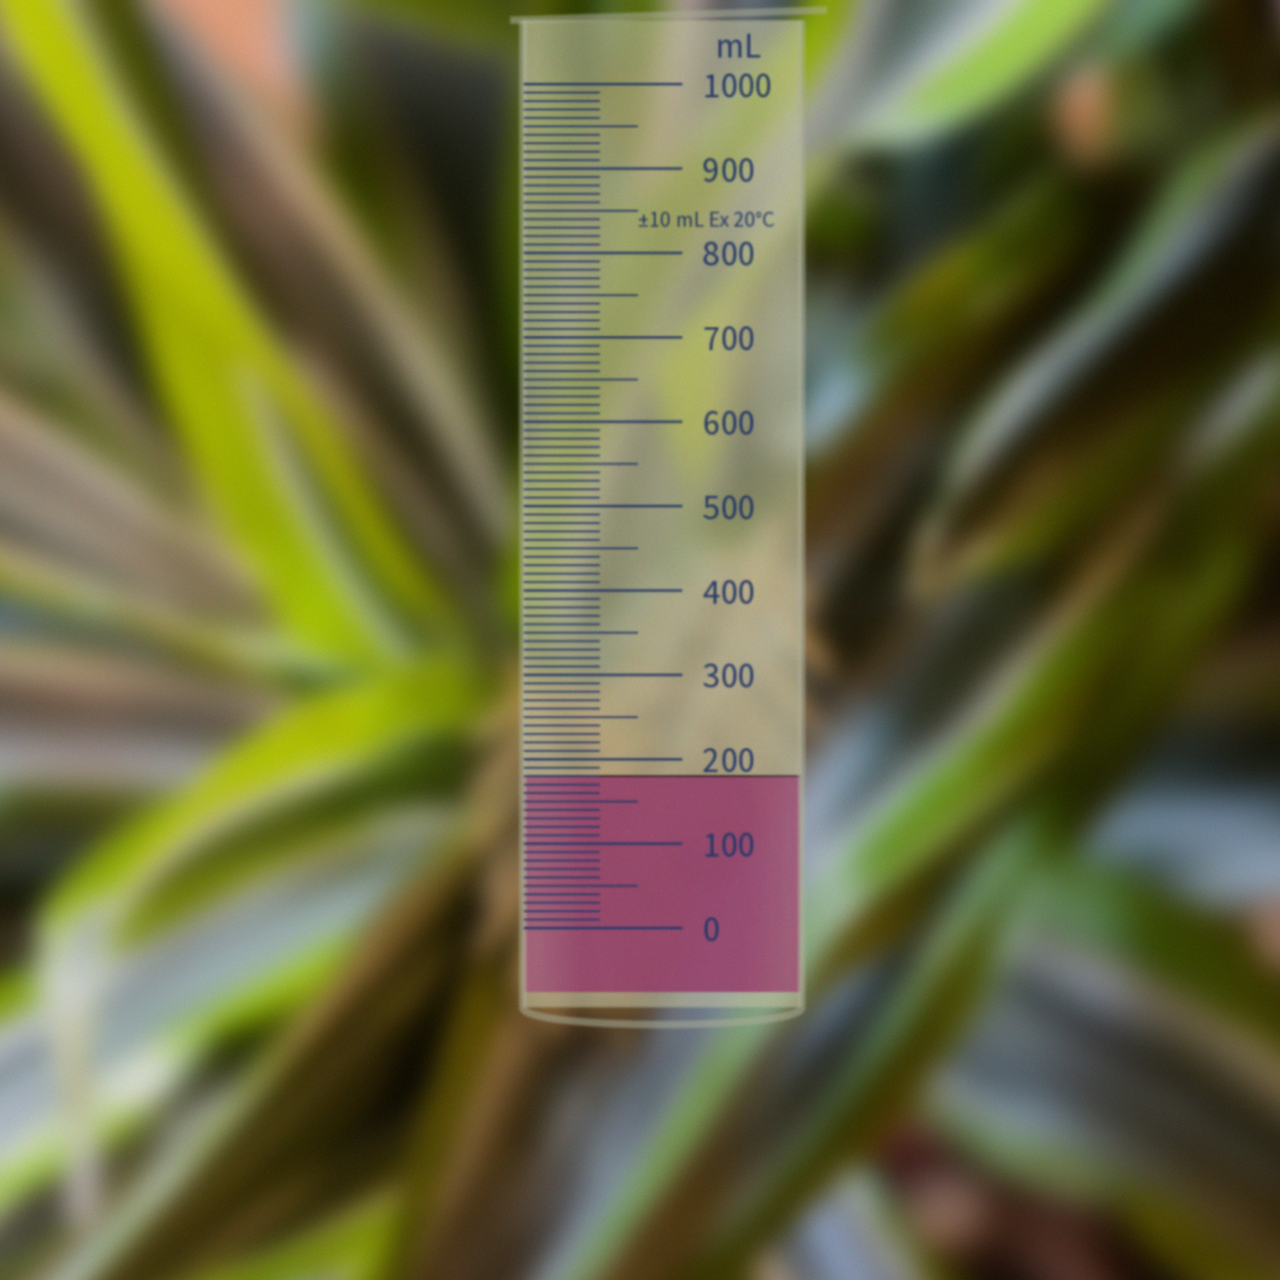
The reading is 180 mL
